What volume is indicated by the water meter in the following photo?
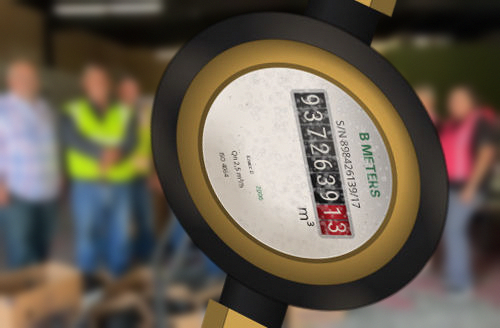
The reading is 9372639.13 m³
